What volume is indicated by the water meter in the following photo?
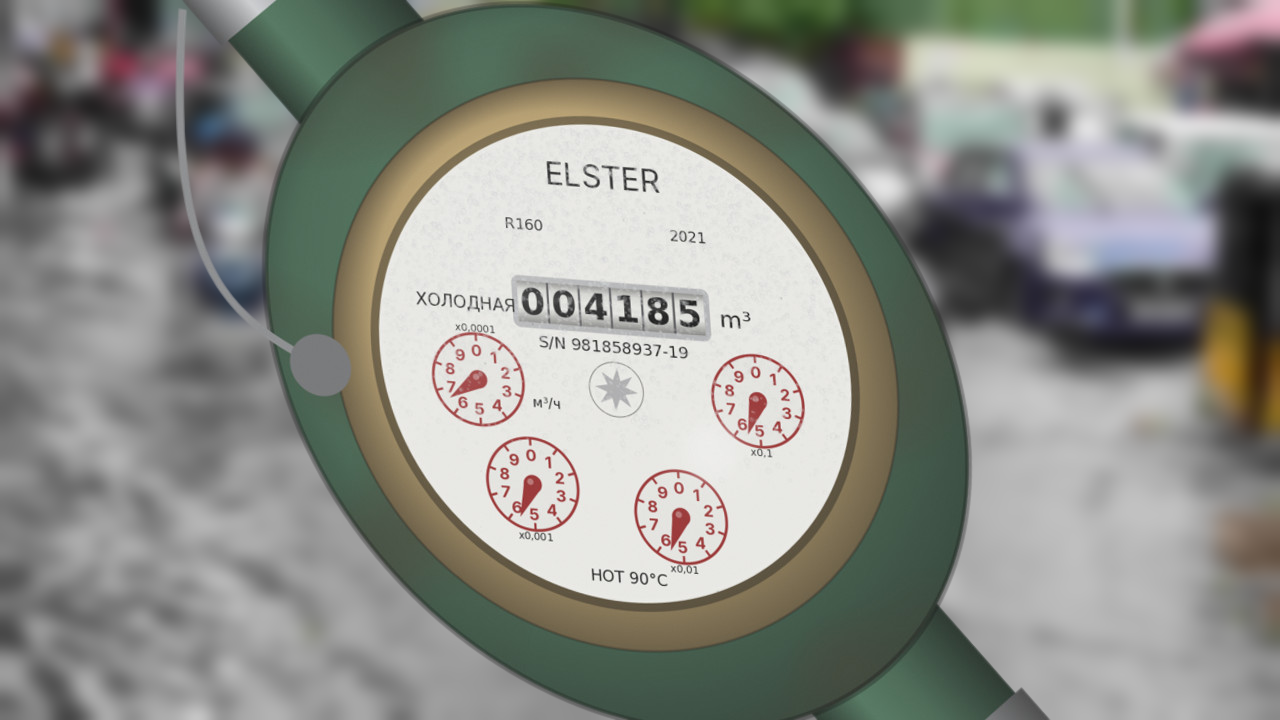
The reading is 4185.5556 m³
